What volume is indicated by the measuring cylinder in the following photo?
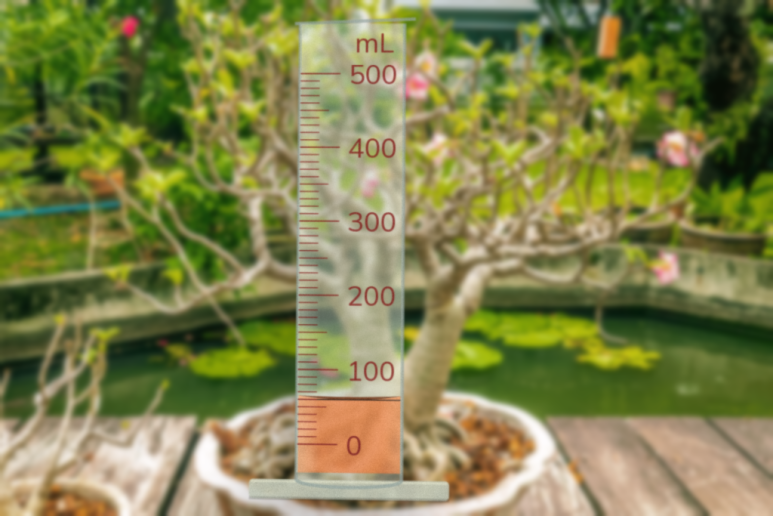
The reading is 60 mL
